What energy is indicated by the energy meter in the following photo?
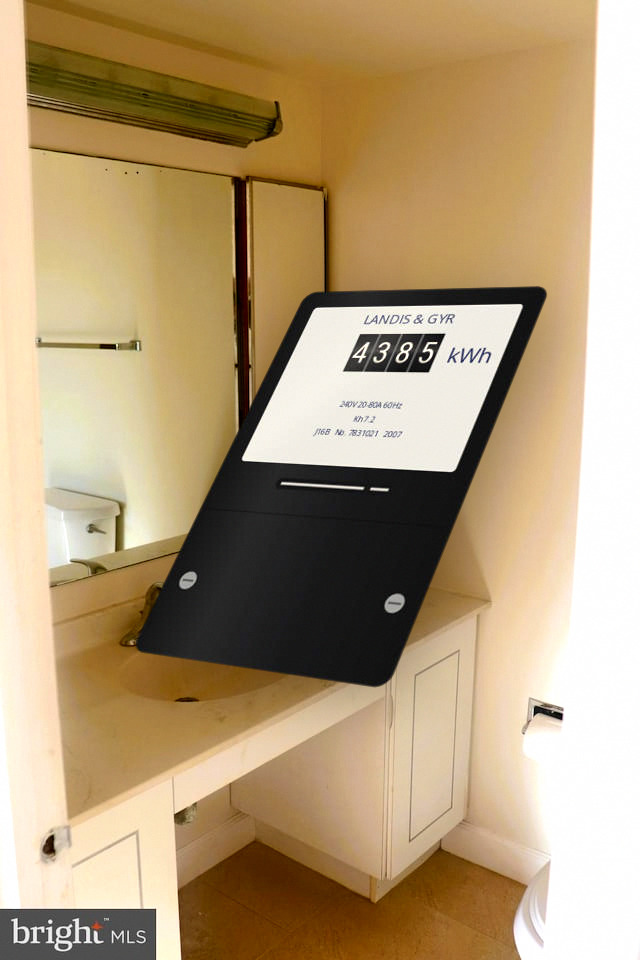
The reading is 4385 kWh
